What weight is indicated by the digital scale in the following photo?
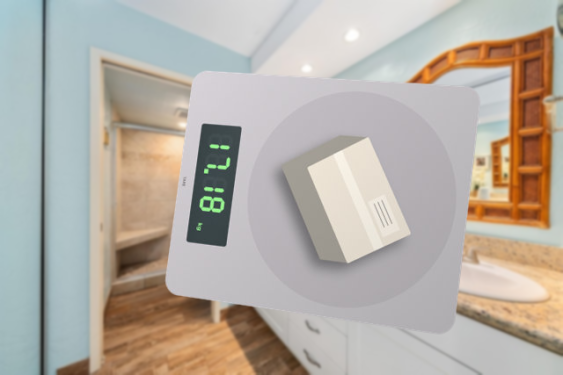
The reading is 17.18 kg
